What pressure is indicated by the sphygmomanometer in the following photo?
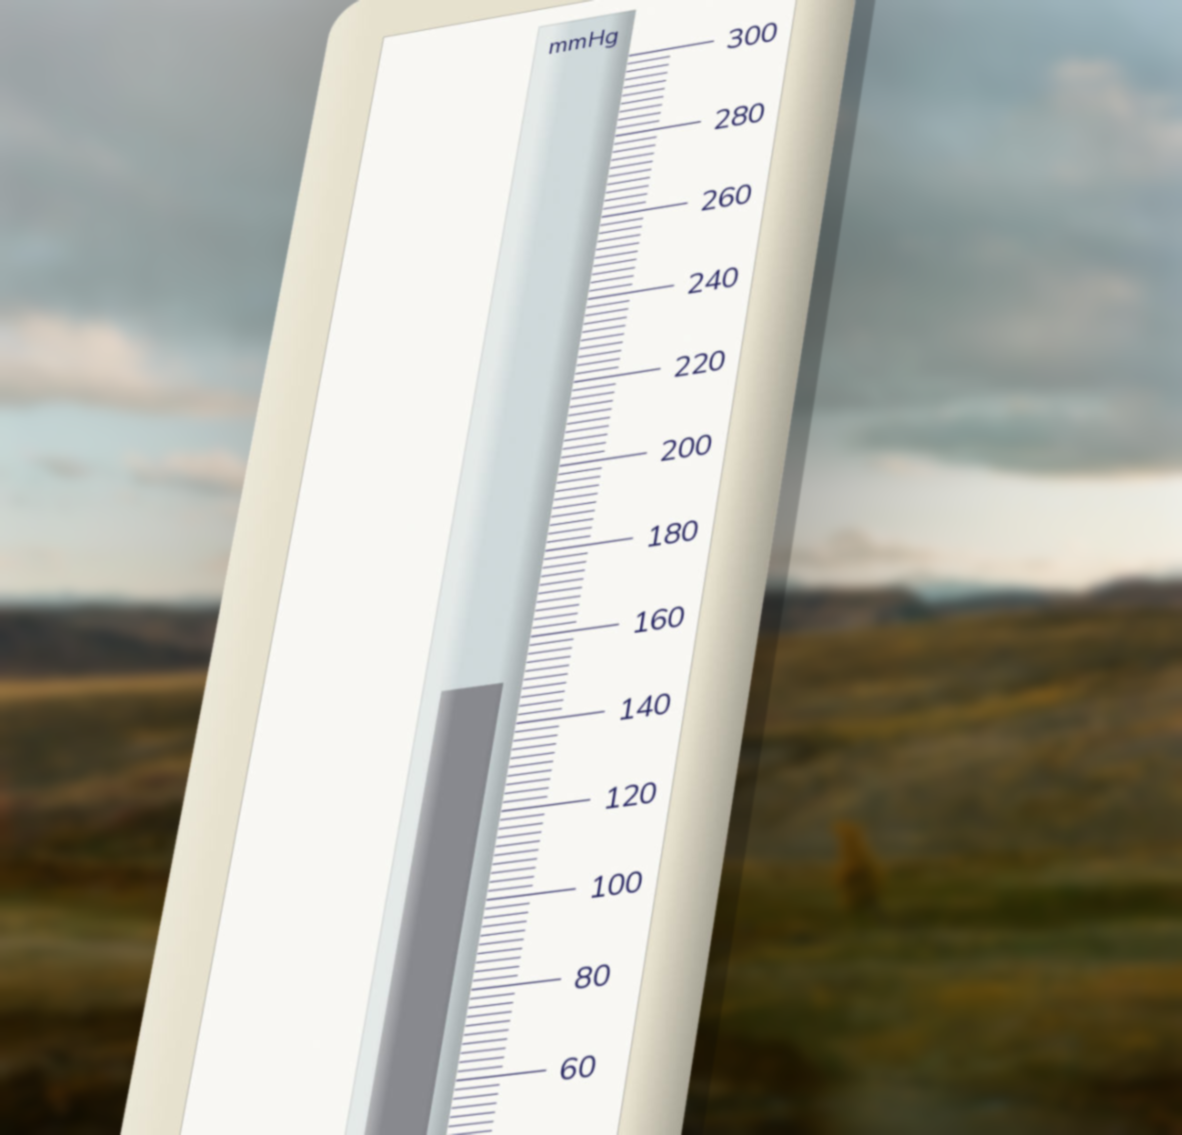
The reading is 150 mmHg
